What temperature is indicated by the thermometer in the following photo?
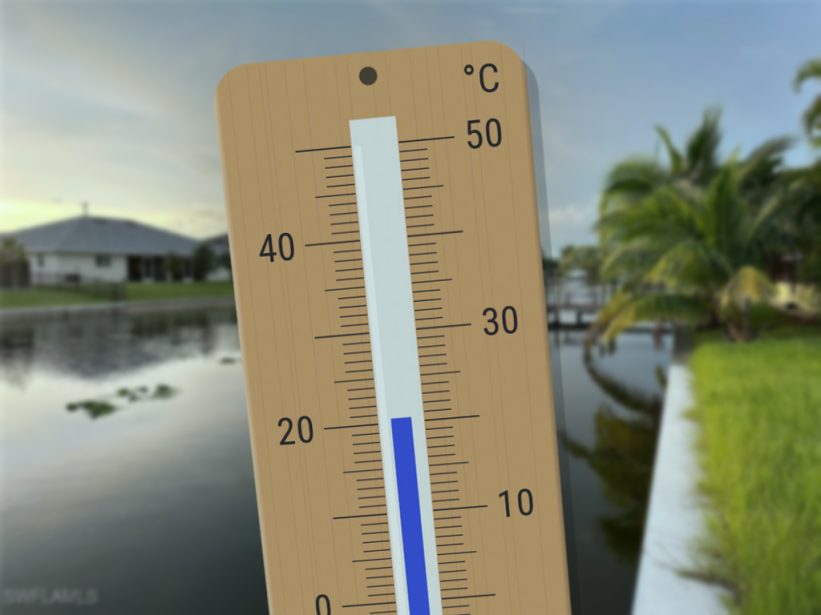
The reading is 20.5 °C
